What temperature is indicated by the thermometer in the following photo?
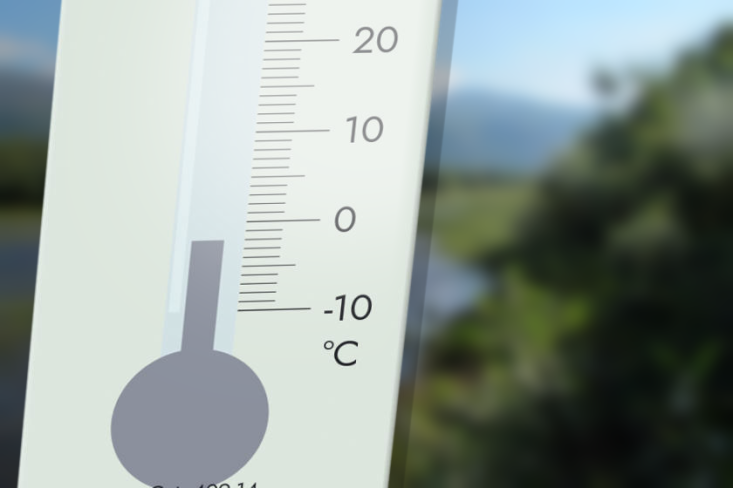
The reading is -2 °C
